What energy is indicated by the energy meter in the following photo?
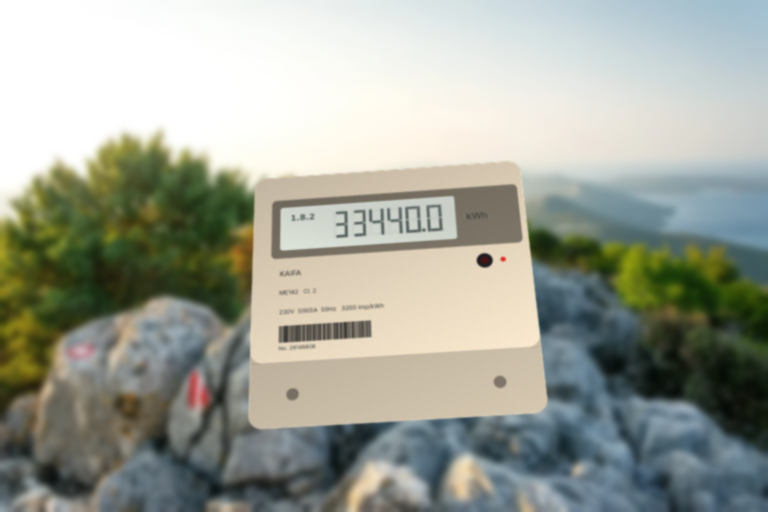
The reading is 33440.0 kWh
